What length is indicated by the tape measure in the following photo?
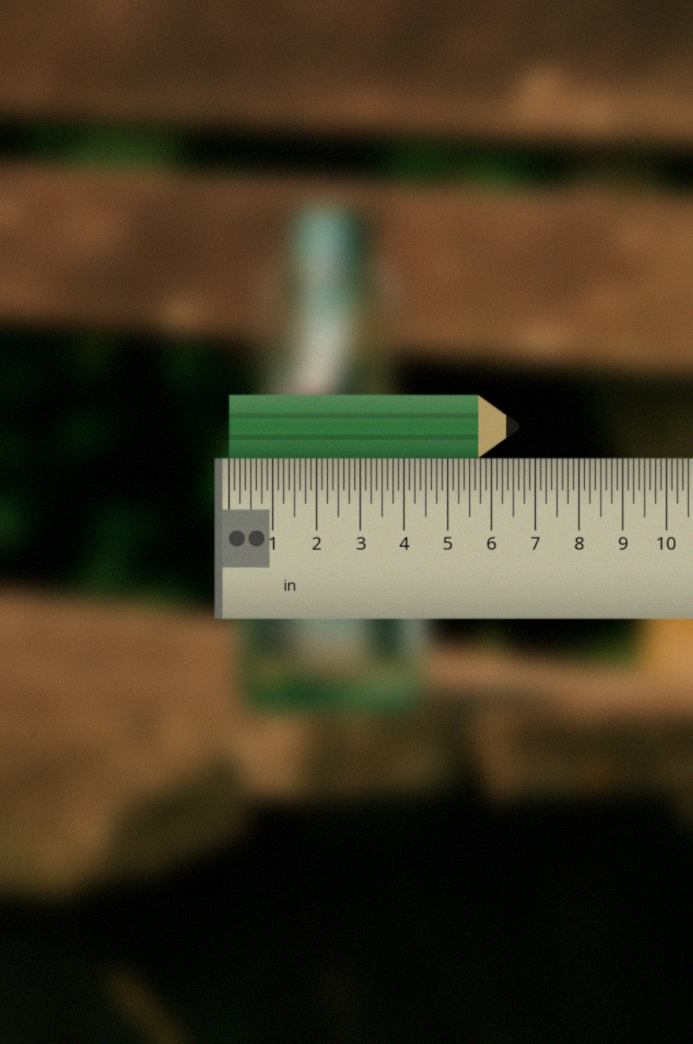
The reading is 6.625 in
